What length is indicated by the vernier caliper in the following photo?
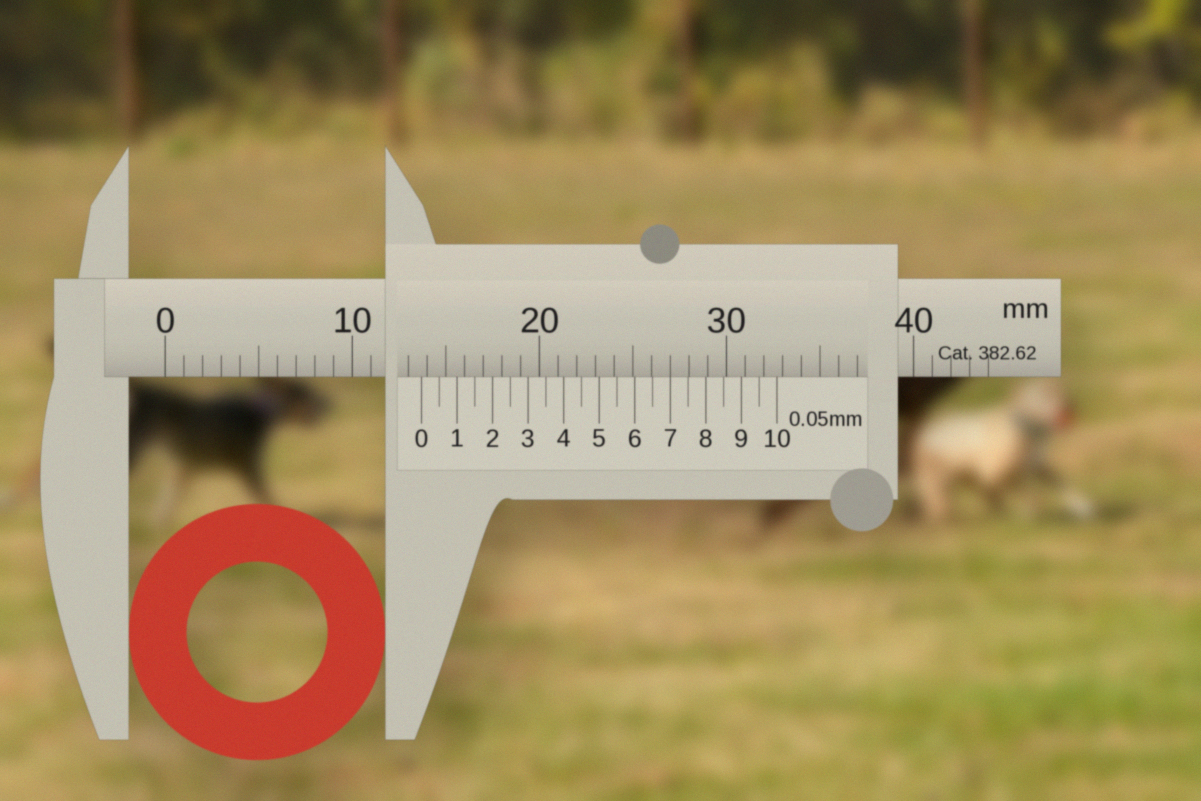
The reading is 13.7 mm
